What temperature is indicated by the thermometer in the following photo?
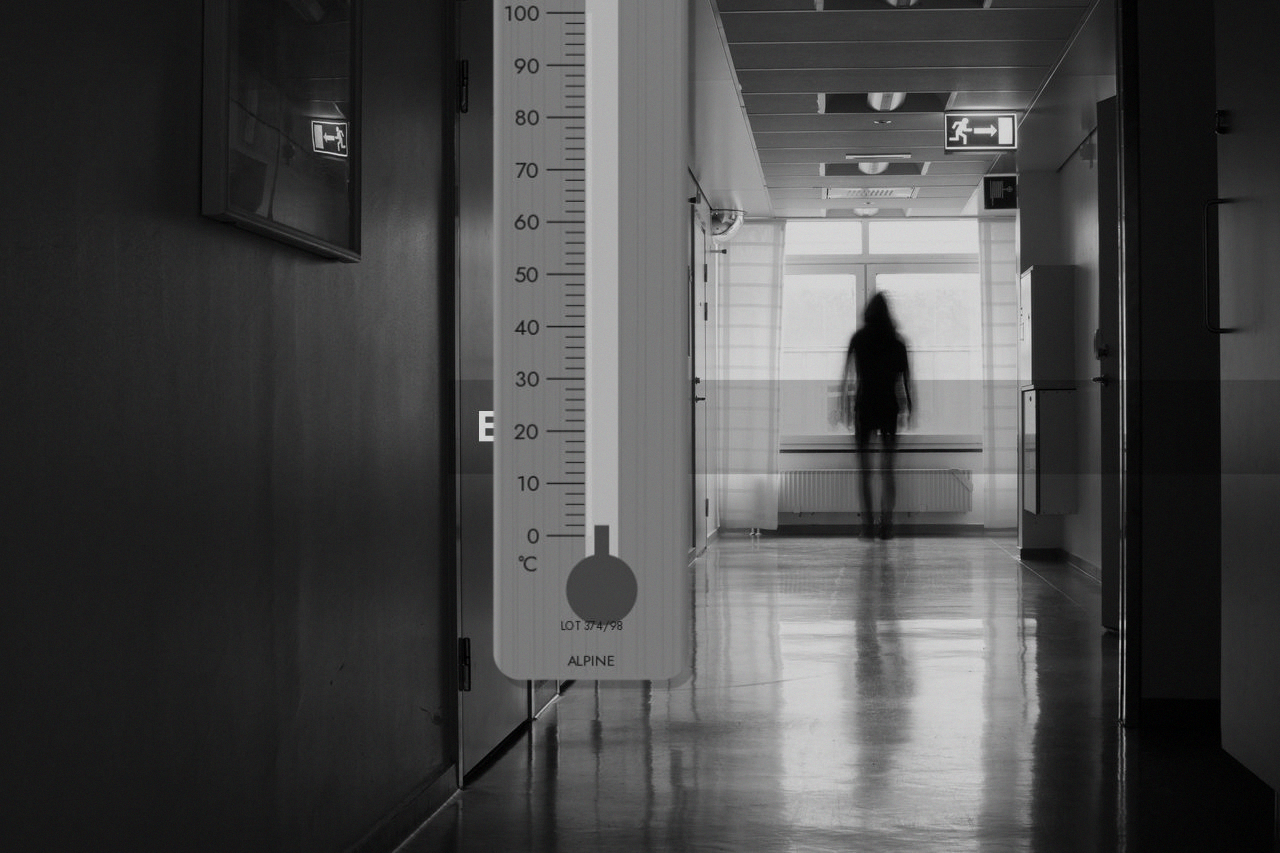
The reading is 2 °C
